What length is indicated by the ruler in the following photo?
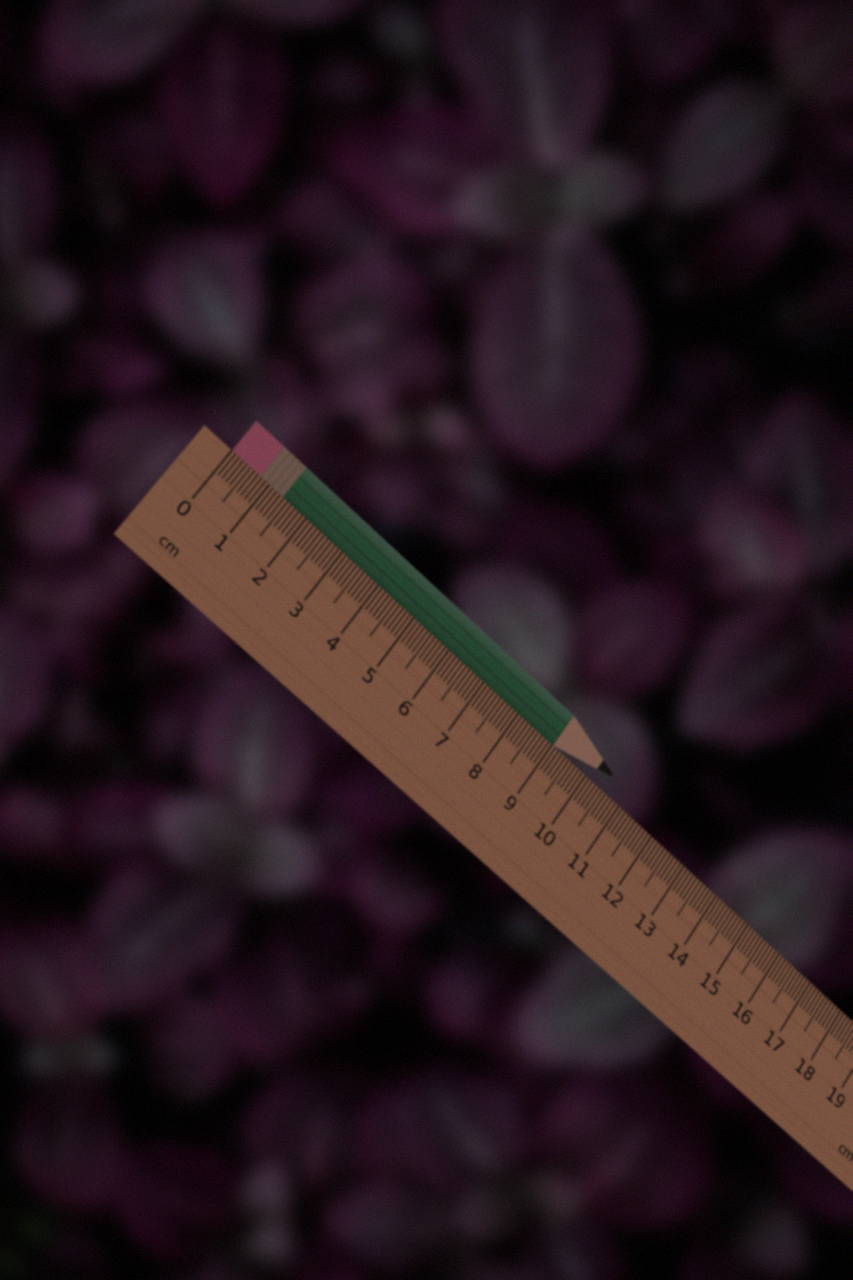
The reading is 10.5 cm
